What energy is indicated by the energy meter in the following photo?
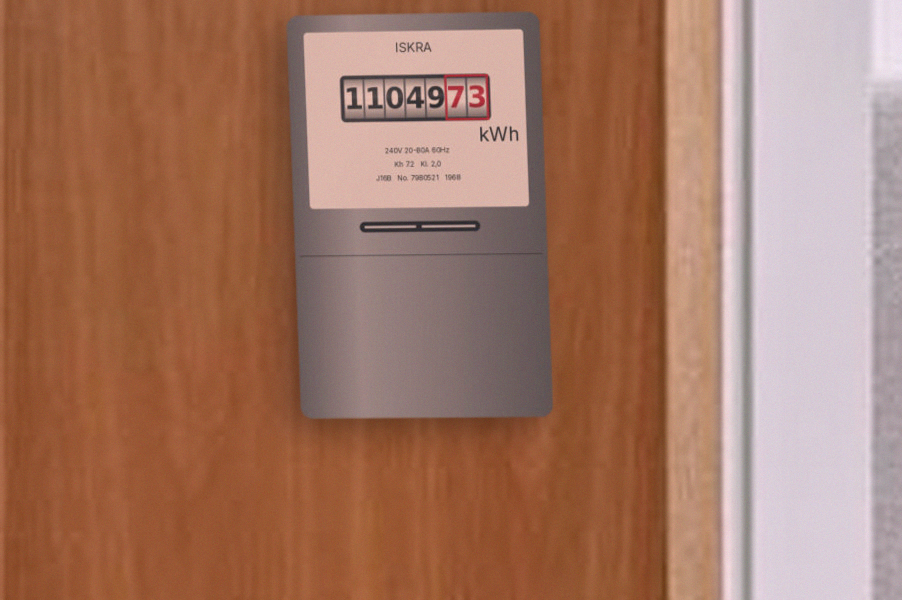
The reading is 11049.73 kWh
